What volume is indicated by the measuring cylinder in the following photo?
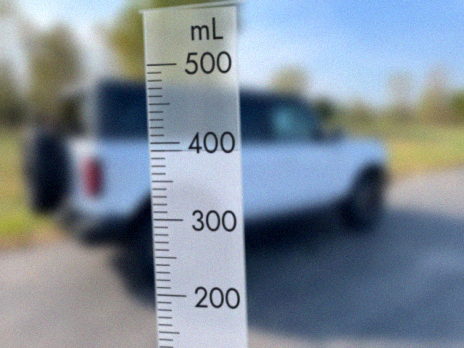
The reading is 390 mL
